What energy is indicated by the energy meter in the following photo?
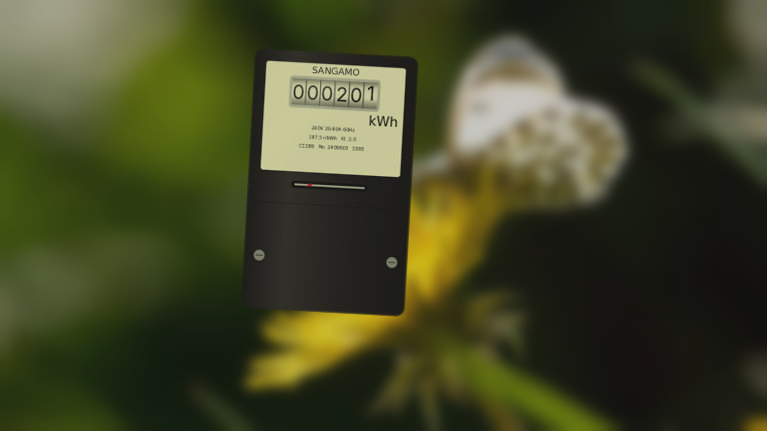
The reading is 201 kWh
